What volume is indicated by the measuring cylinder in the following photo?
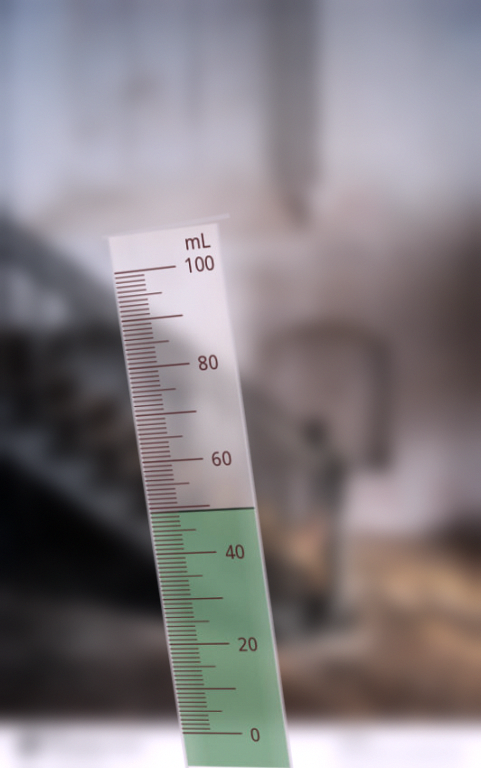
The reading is 49 mL
